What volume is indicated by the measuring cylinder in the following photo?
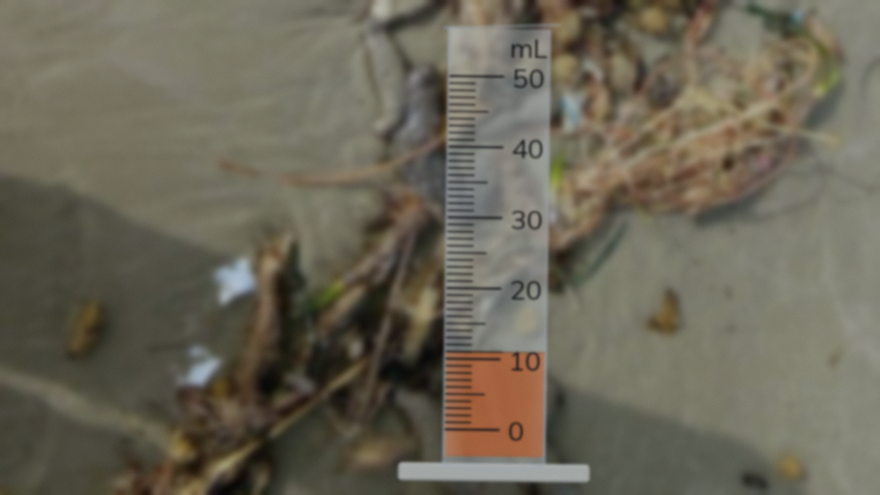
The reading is 11 mL
